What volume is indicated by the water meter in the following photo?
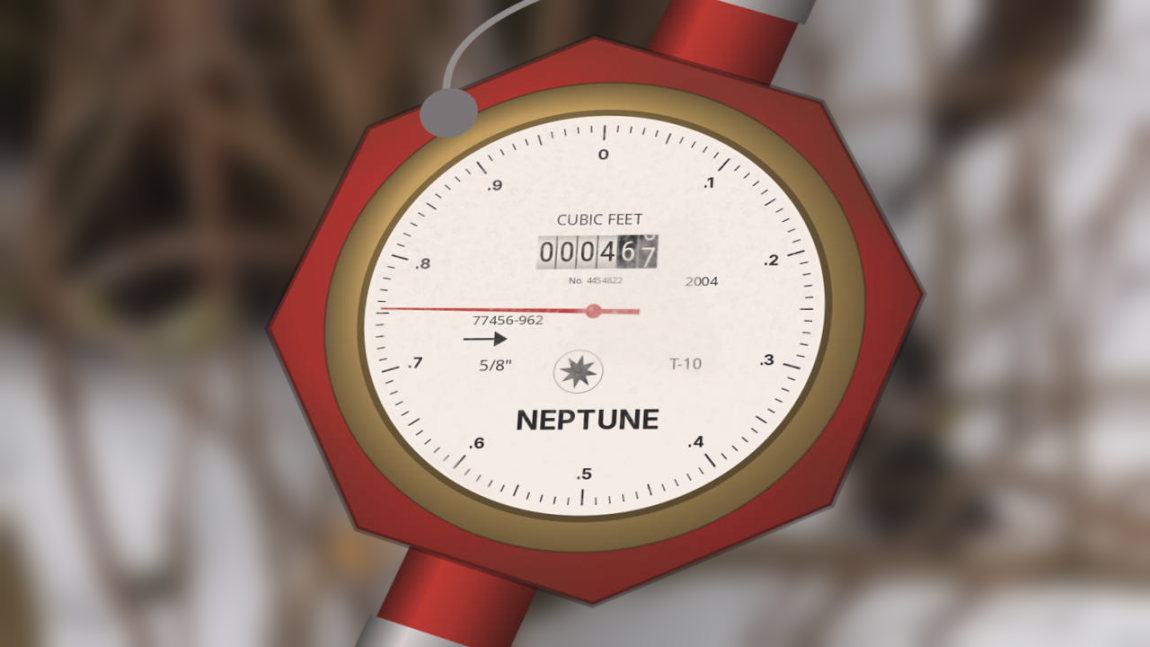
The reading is 466.75 ft³
